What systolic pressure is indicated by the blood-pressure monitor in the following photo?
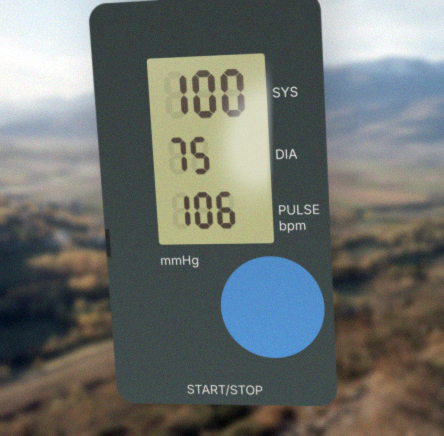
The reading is 100 mmHg
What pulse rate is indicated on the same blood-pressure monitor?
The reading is 106 bpm
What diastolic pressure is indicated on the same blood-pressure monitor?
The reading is 75 mmHg
